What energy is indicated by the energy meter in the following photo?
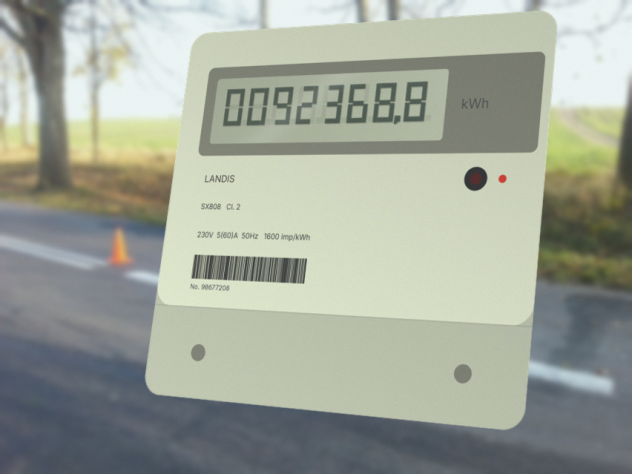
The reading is 92368.8 kWh
